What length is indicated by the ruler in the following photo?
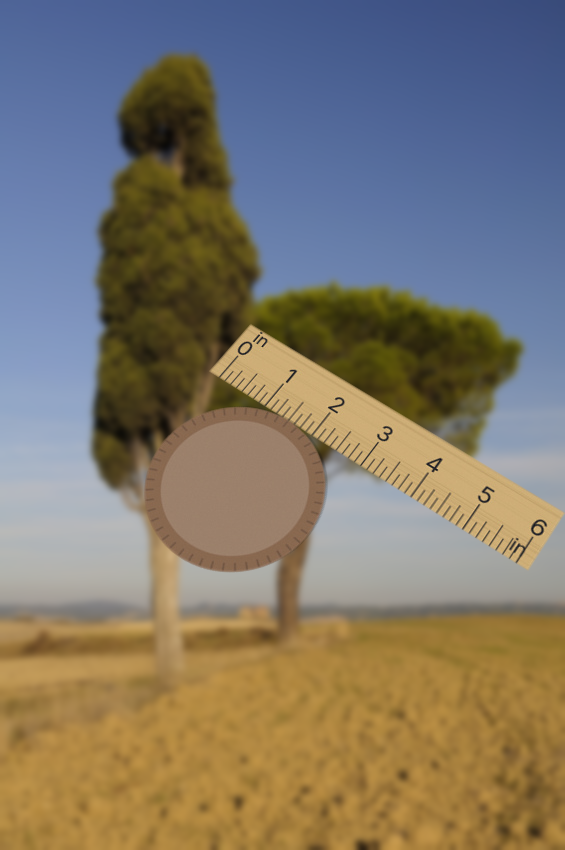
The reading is 3 in
